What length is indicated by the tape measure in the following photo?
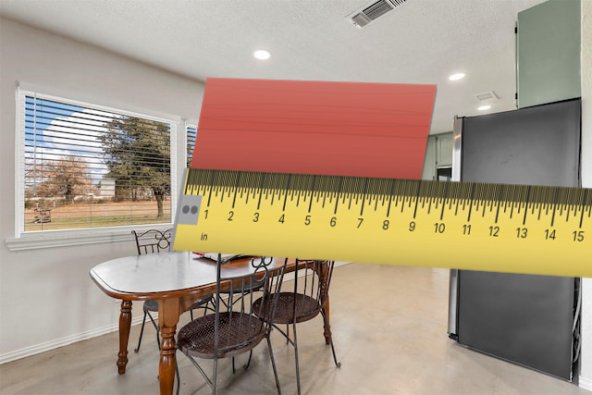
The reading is 9 in
